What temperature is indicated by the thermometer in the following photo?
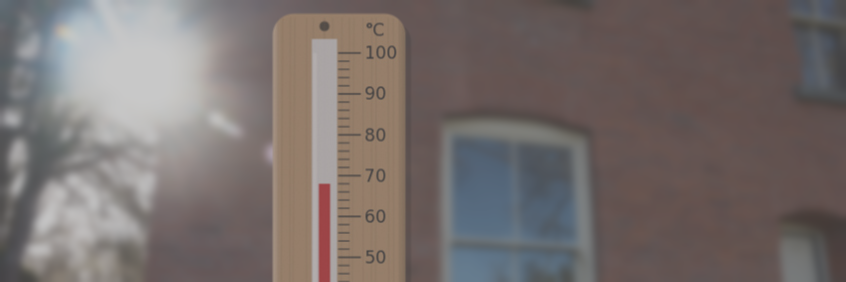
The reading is 68 °C
